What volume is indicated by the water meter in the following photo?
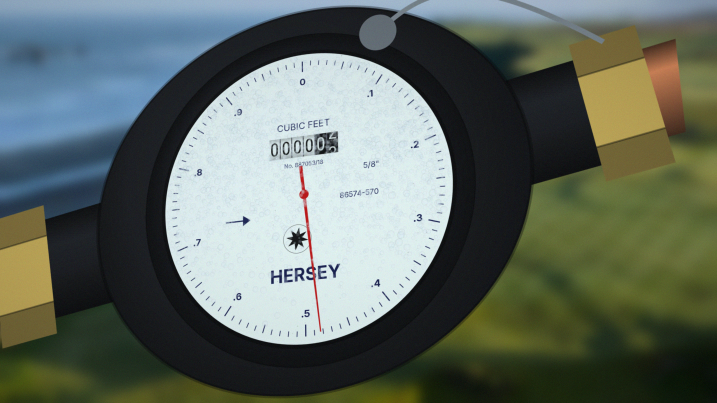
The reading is 2.48 ft³
